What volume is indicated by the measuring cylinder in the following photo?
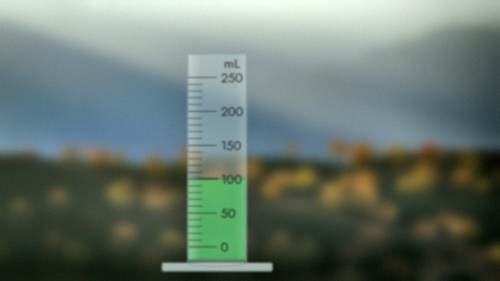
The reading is 100 mL
